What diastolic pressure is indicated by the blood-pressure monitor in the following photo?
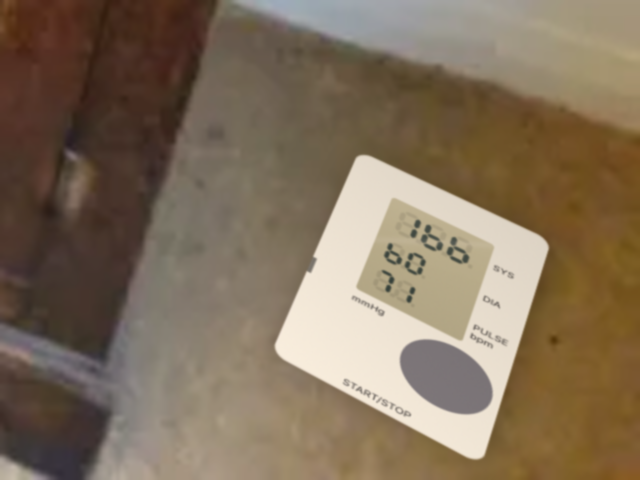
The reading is 60 mmHg
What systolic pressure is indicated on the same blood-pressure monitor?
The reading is 166 mmHg
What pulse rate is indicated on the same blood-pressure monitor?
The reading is 71 bpm
